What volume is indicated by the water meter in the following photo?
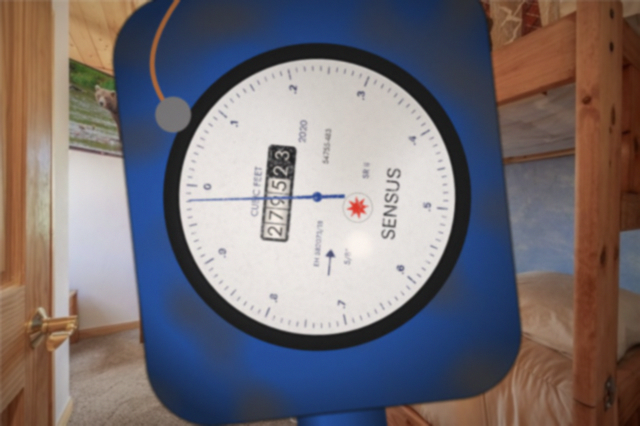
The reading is 279522.98 ft³
